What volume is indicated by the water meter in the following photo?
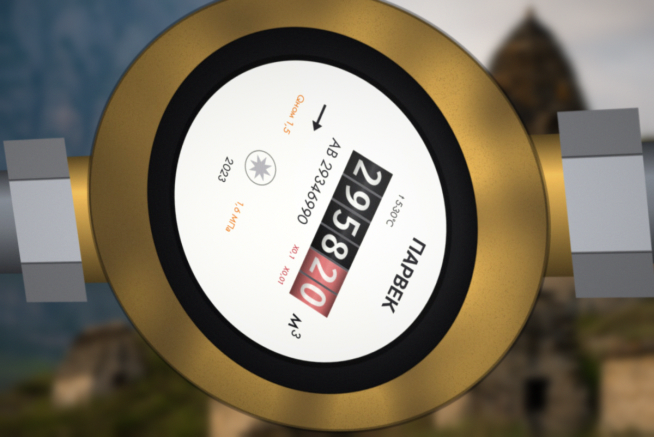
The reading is 2958.20 m³
